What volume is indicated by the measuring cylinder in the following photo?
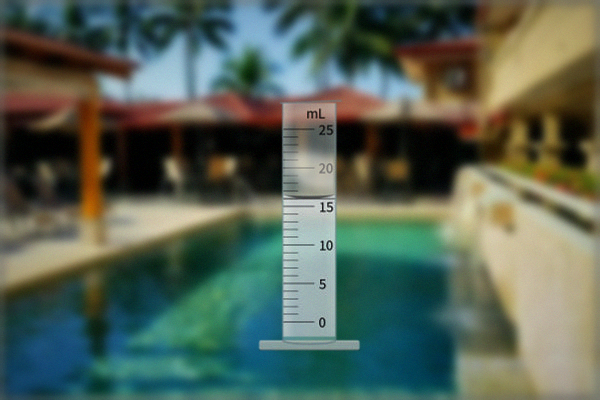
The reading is 16 mL
